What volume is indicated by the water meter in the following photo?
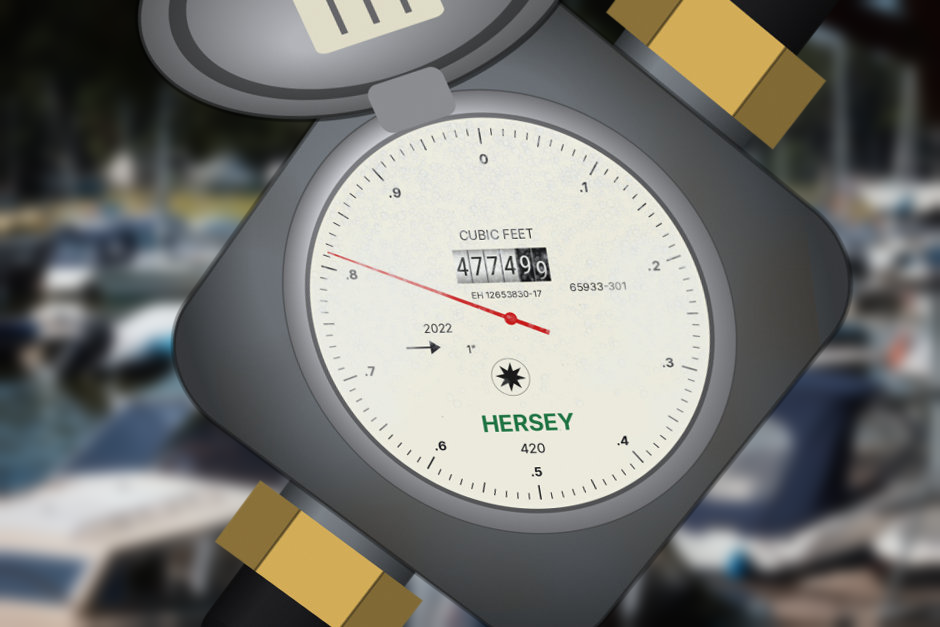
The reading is 477498.81 ft³
